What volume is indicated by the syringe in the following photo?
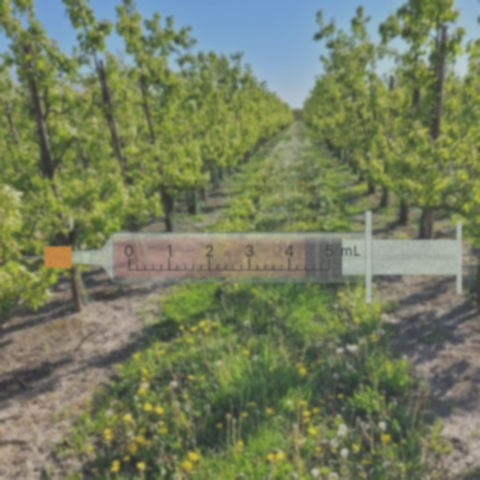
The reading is 4.4 mL
